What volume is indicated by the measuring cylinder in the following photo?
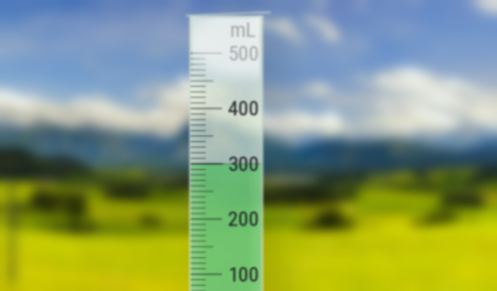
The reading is 300 mL
